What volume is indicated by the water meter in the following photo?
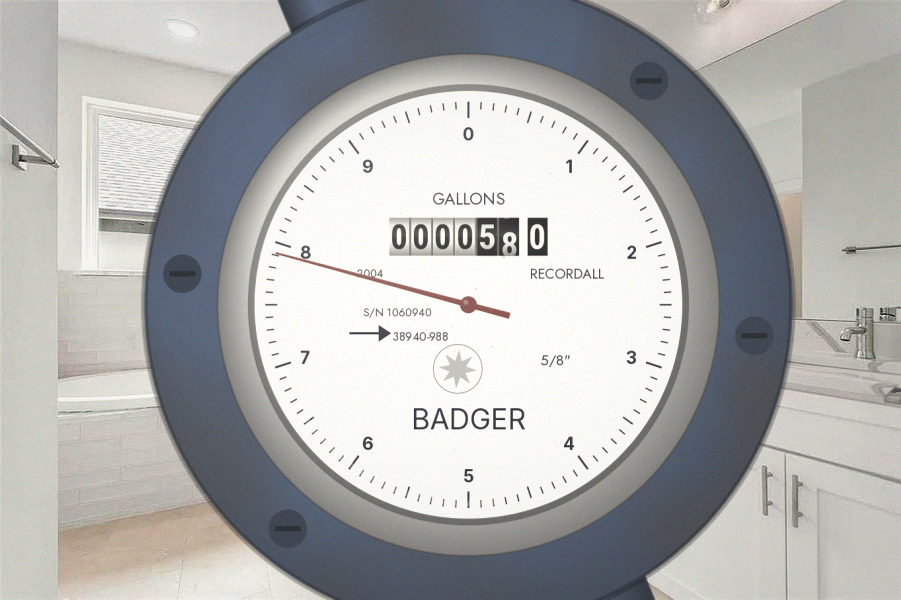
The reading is 577.9 gal
